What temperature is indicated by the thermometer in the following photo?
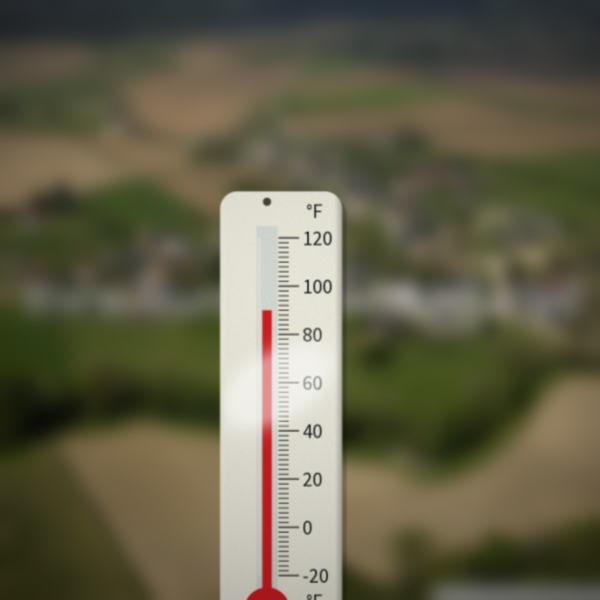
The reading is 90 °F
